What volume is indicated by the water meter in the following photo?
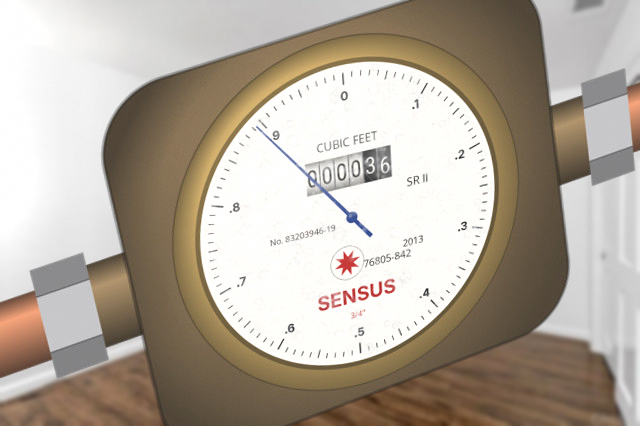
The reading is 35.89 ft³
